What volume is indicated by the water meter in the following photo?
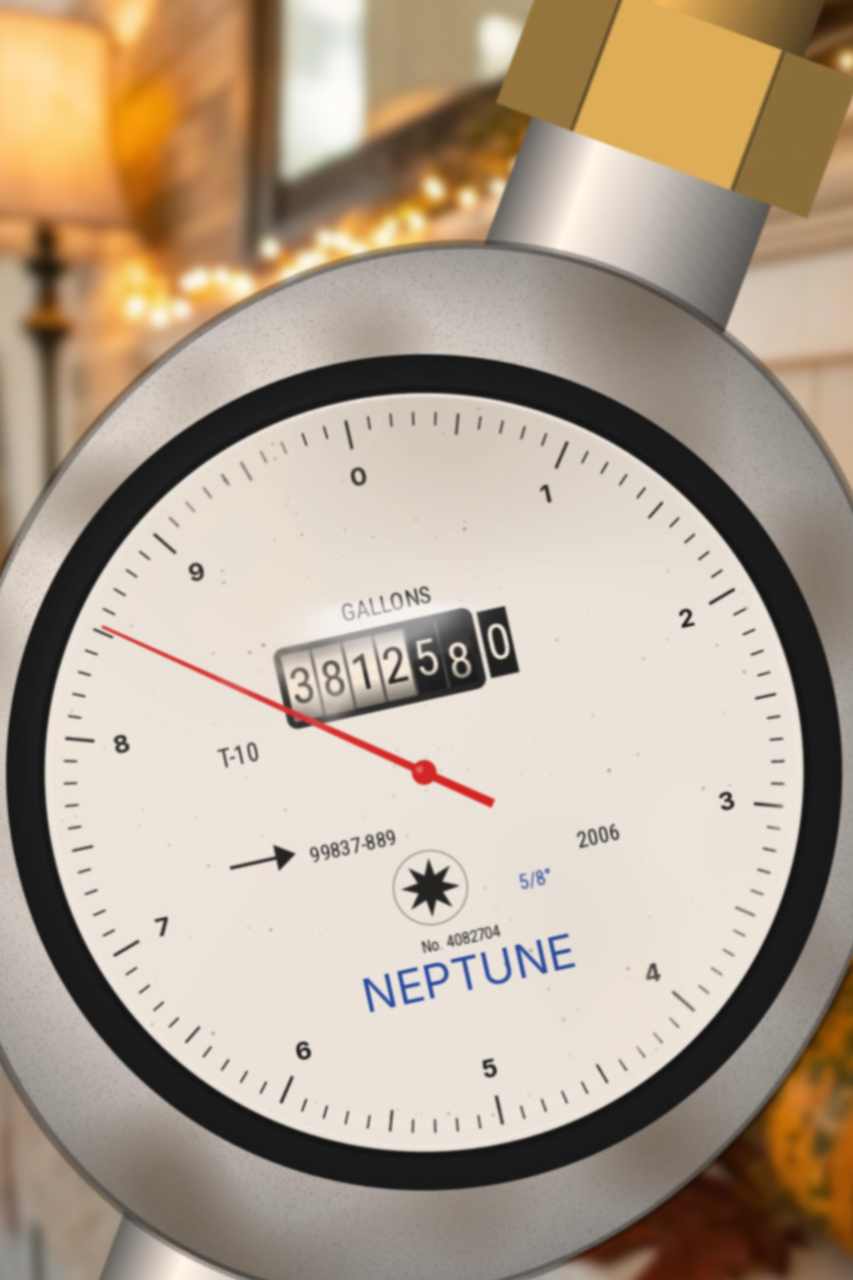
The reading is 3812578.5 gal
